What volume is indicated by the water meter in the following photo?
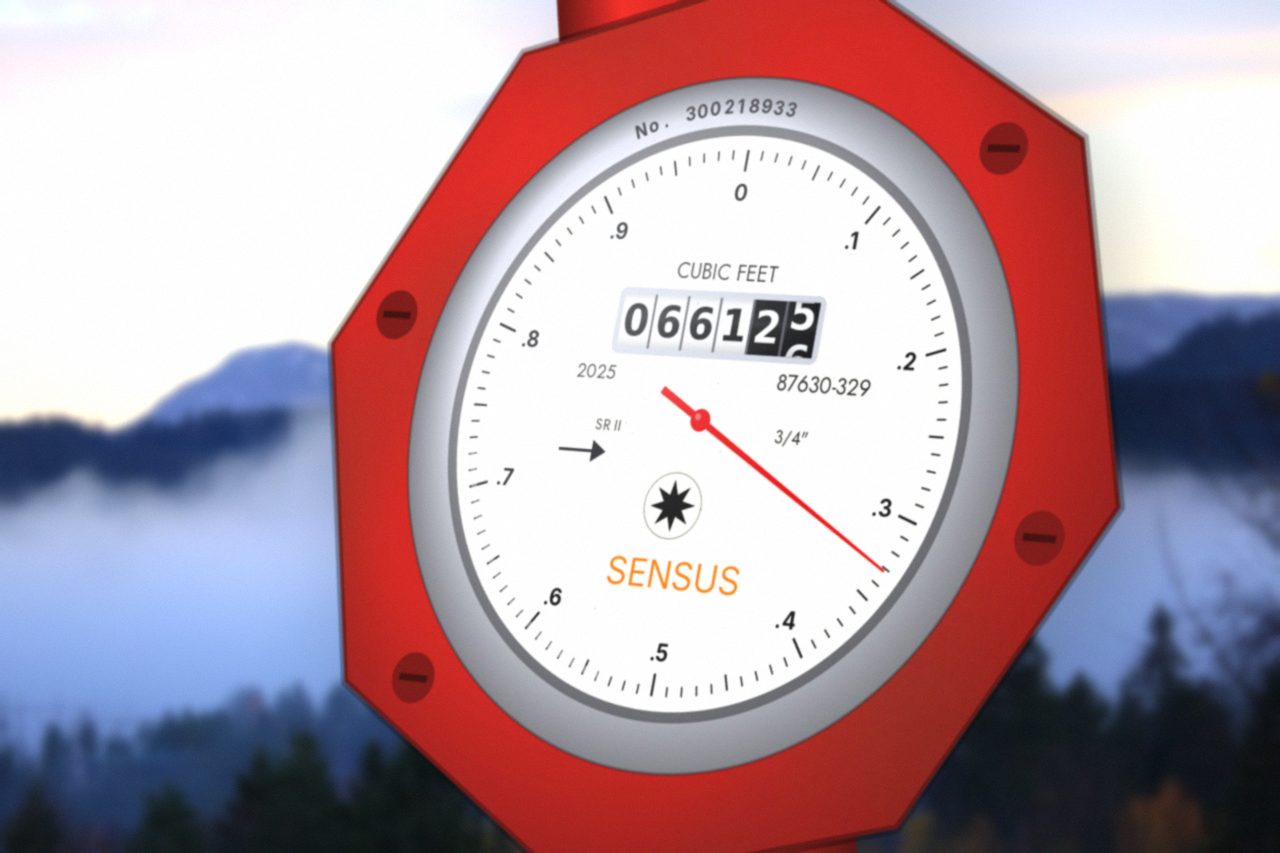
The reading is 66125.33 ft³
